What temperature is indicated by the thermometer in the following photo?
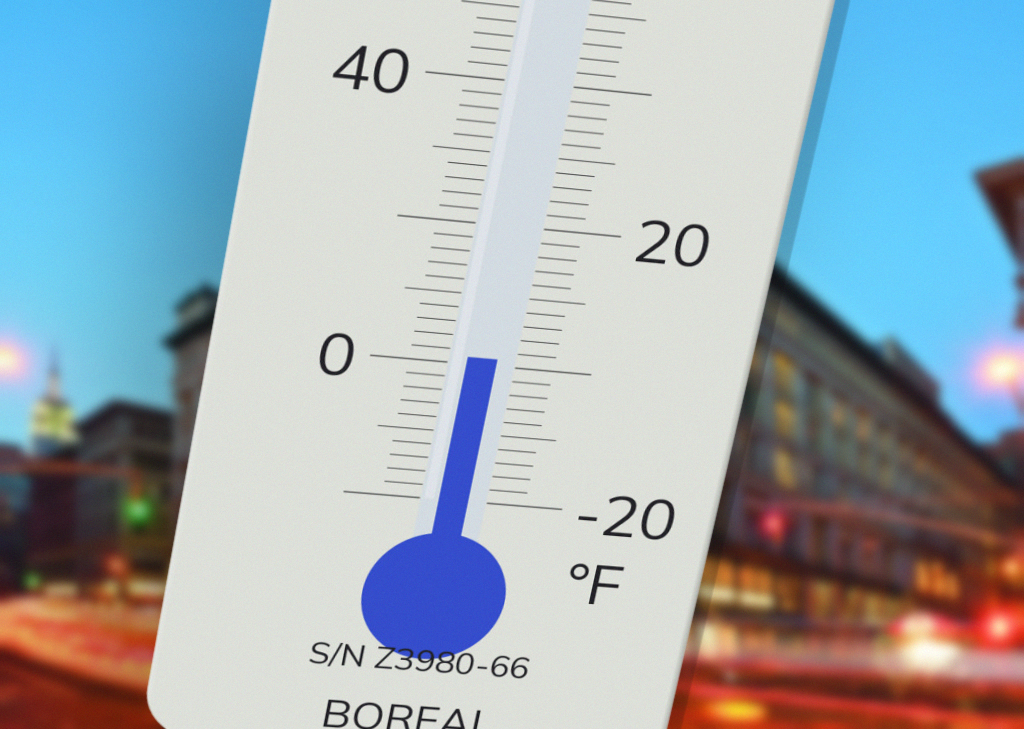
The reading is 1 °F
